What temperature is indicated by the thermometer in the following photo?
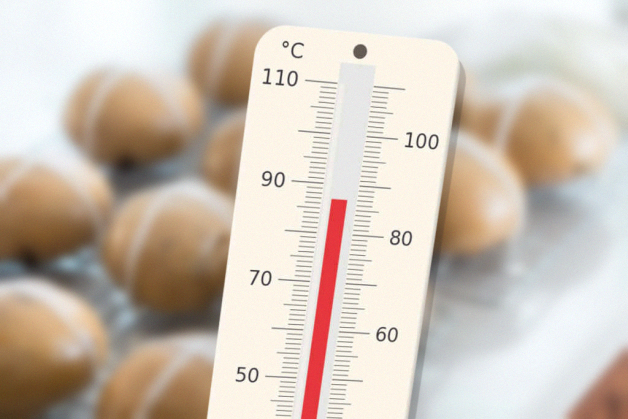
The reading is 87 °C
